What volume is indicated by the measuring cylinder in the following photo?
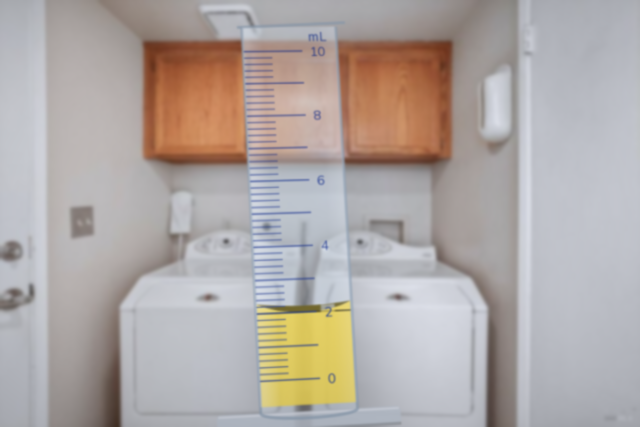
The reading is 2 mL
